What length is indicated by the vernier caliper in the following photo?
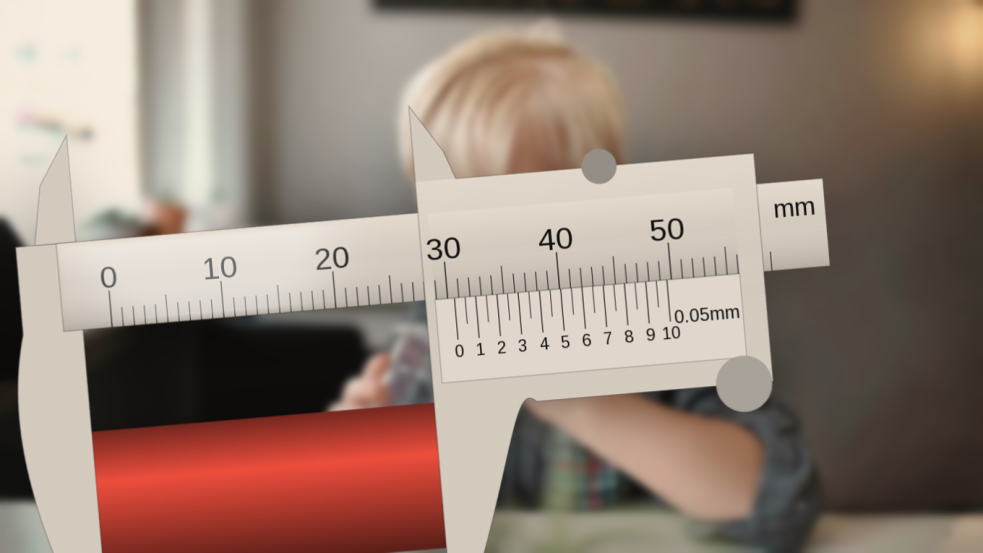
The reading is 30.6 mm
